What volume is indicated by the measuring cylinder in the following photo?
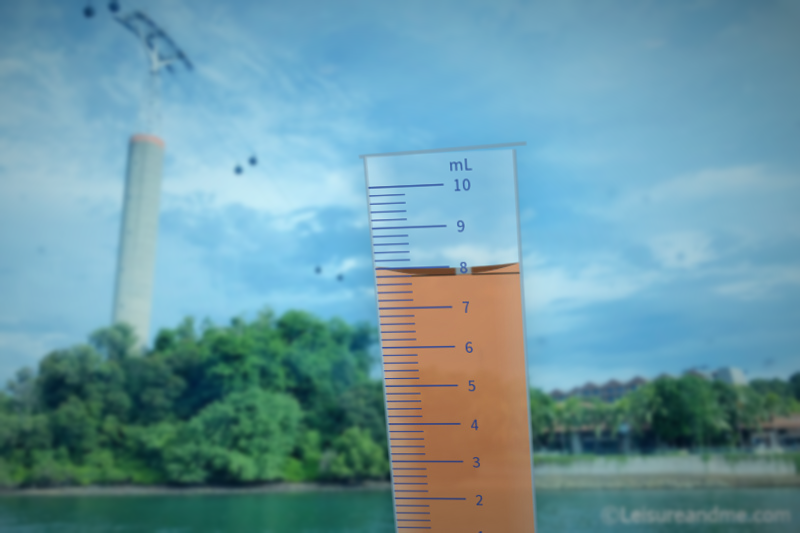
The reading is 7.8 mL
